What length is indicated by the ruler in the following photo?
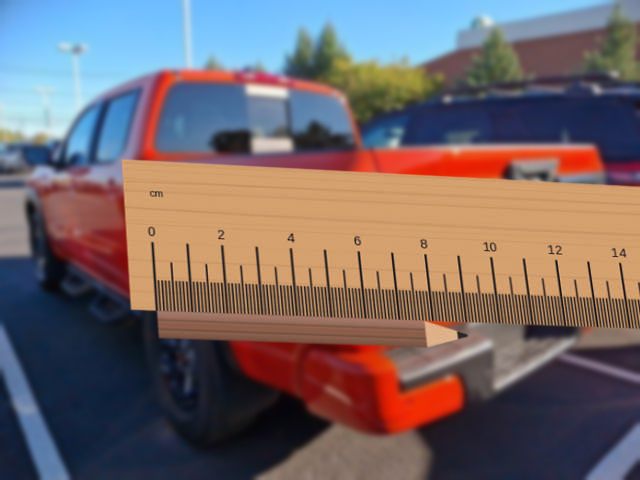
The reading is 9 cm
